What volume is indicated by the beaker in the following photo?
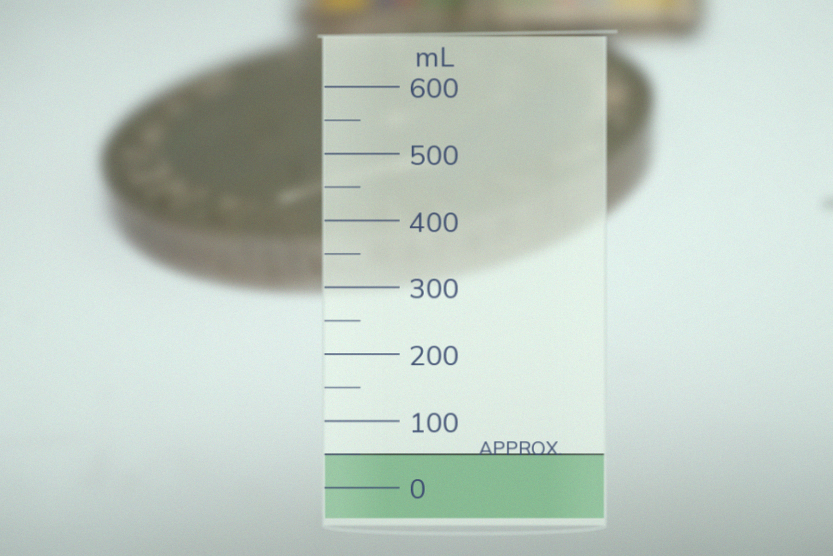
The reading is 50 mL
